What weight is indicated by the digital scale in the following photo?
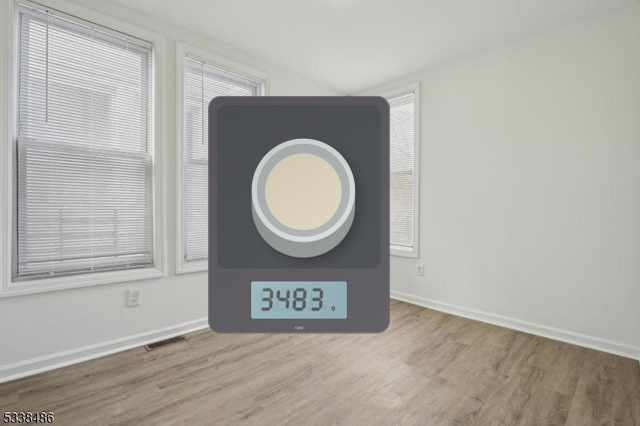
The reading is 3483 g
